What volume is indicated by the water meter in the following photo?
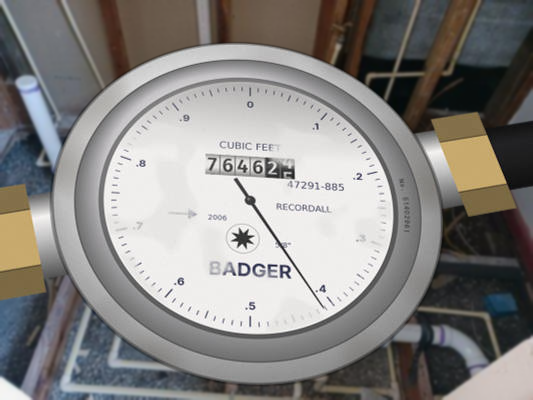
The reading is 764624.41 ft³
